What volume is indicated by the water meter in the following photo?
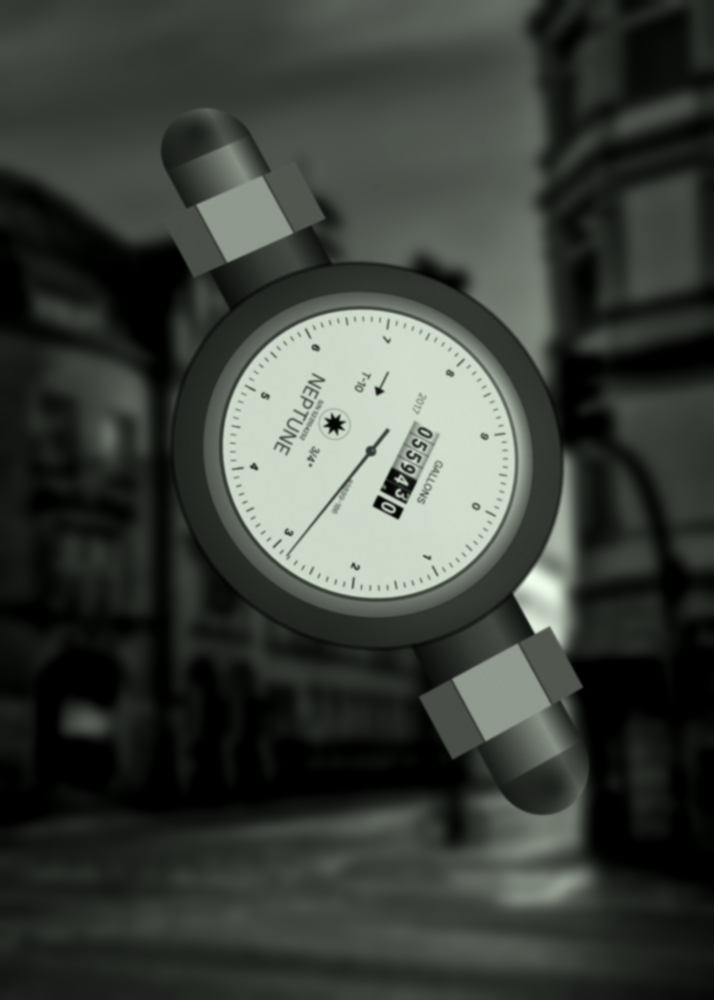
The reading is 559432.8 gal
